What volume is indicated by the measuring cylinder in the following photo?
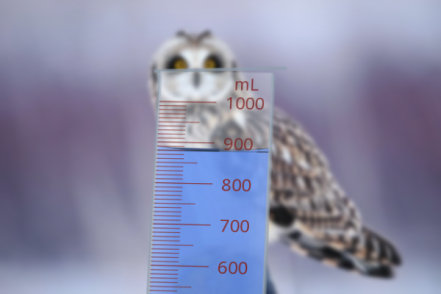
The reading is 880 mL
